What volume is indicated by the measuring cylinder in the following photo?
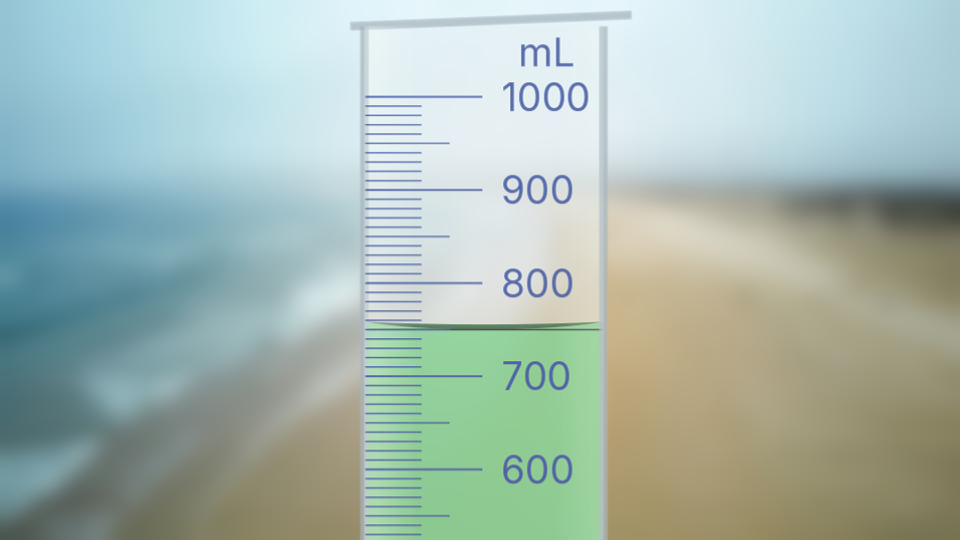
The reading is 750 mL
